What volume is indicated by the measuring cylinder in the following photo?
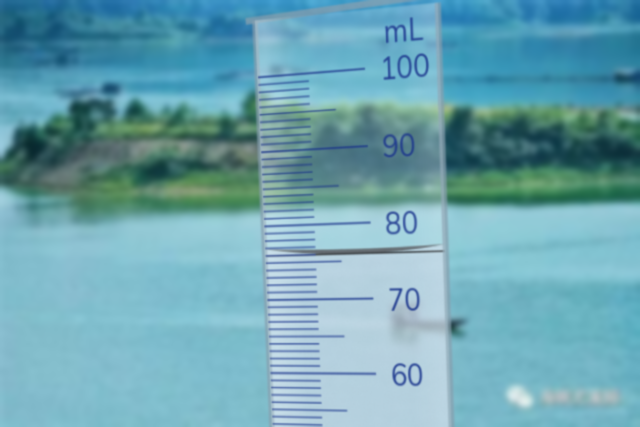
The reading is 76 mL
